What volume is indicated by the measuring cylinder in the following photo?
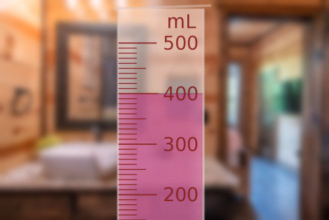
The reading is 400 mL
